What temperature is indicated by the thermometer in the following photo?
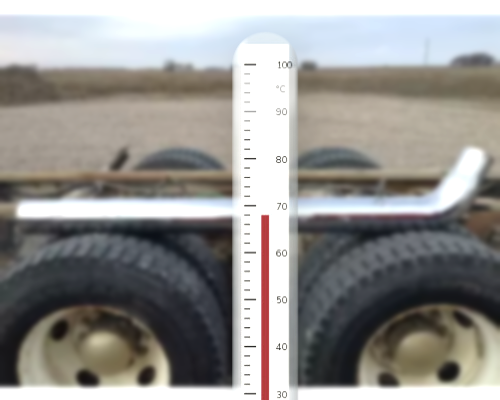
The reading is 68 °C
